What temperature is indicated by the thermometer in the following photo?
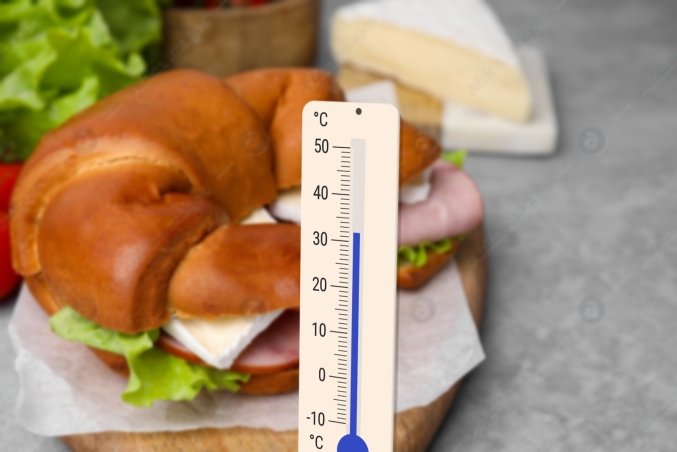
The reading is 32 °C
